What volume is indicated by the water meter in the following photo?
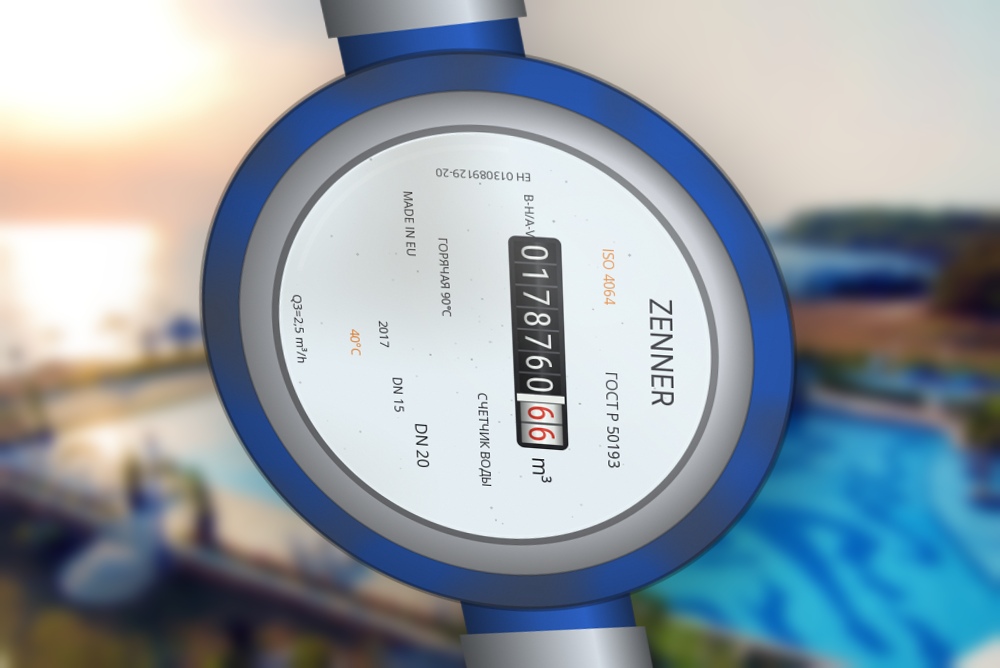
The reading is 178760.66 m³
